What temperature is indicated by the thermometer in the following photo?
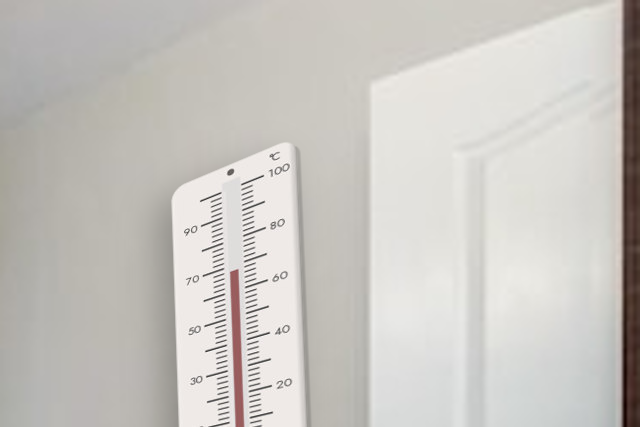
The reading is 68 °C
